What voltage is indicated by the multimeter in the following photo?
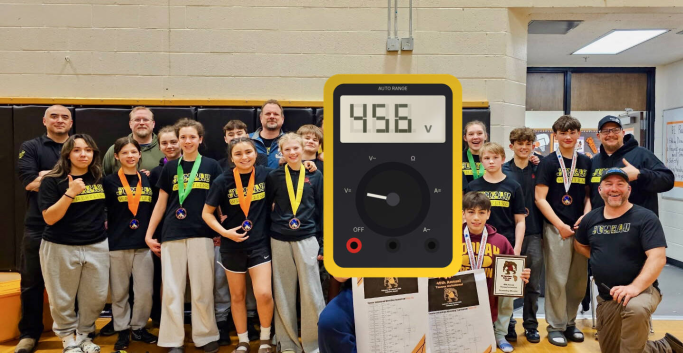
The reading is 456 V
